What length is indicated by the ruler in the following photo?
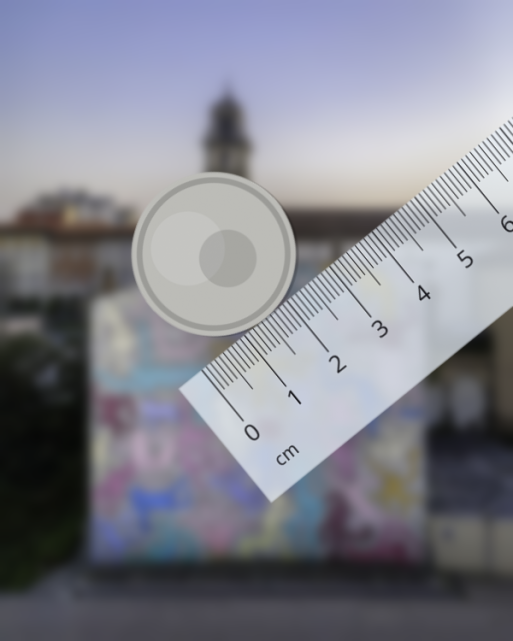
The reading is 3 cm
